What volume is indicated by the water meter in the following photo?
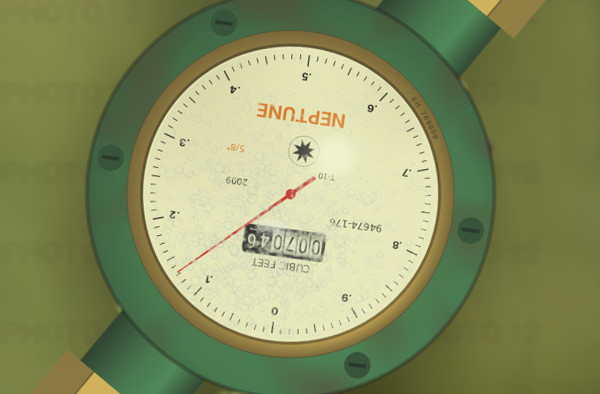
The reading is 7046.13 ft³
